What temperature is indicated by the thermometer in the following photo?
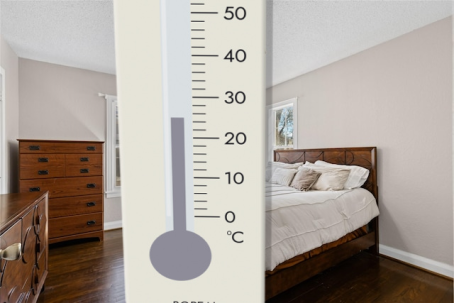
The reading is 25 °C
